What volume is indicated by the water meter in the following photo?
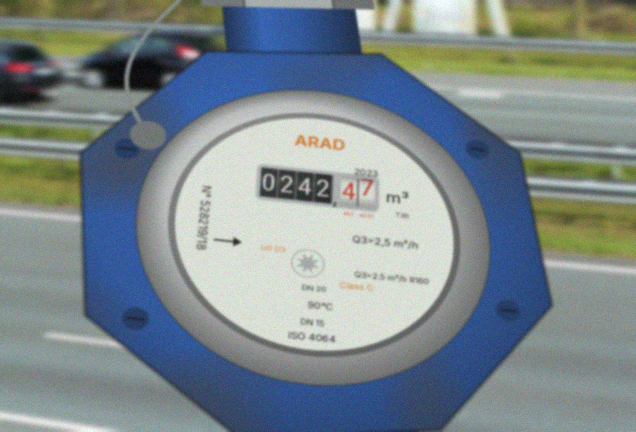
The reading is 242.47 m³
